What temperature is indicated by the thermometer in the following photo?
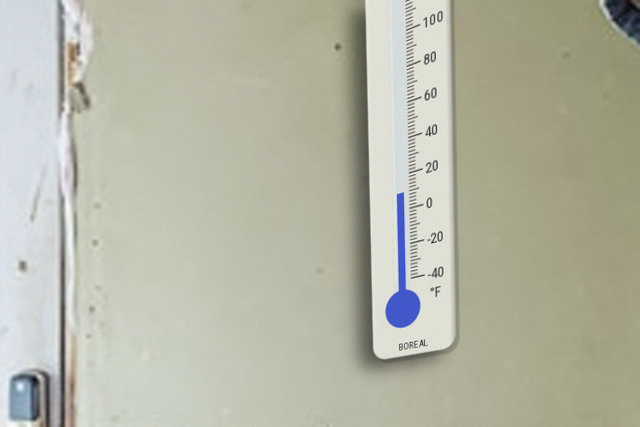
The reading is 10 °F
